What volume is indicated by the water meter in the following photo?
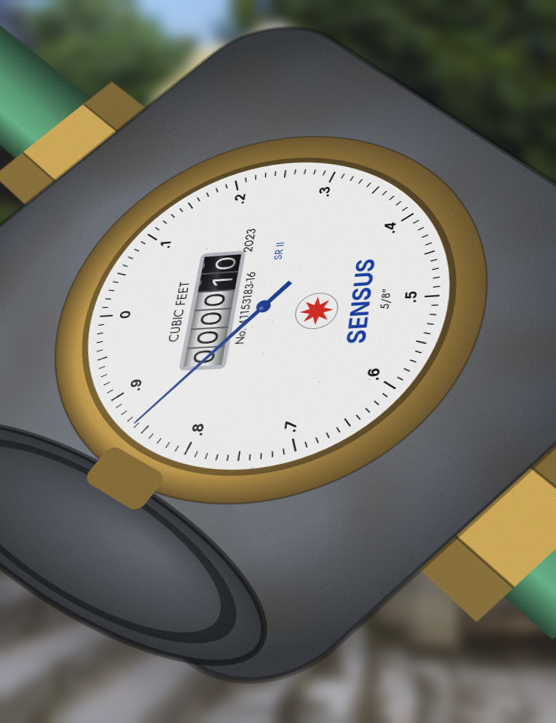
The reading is 9.86 ft³
